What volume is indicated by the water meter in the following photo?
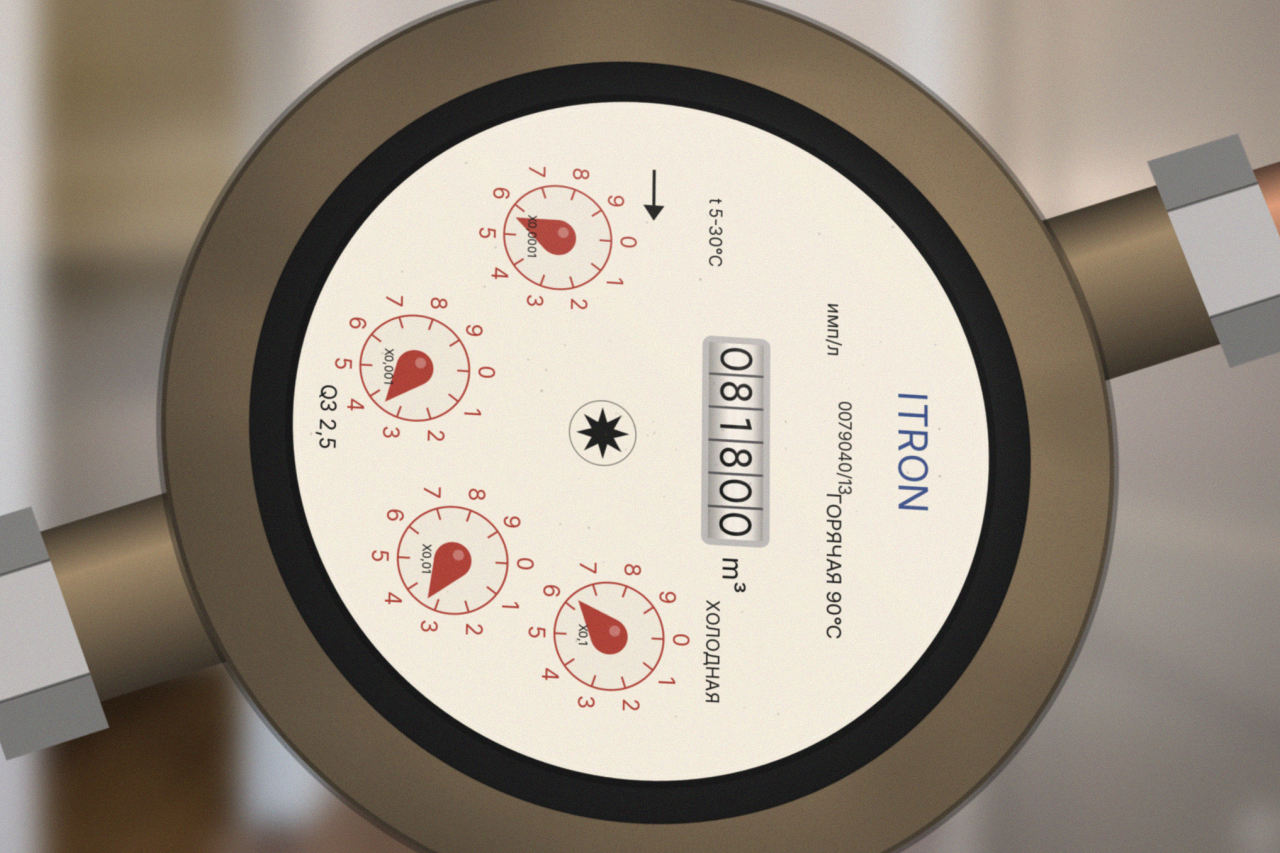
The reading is 81800.6335 m³
